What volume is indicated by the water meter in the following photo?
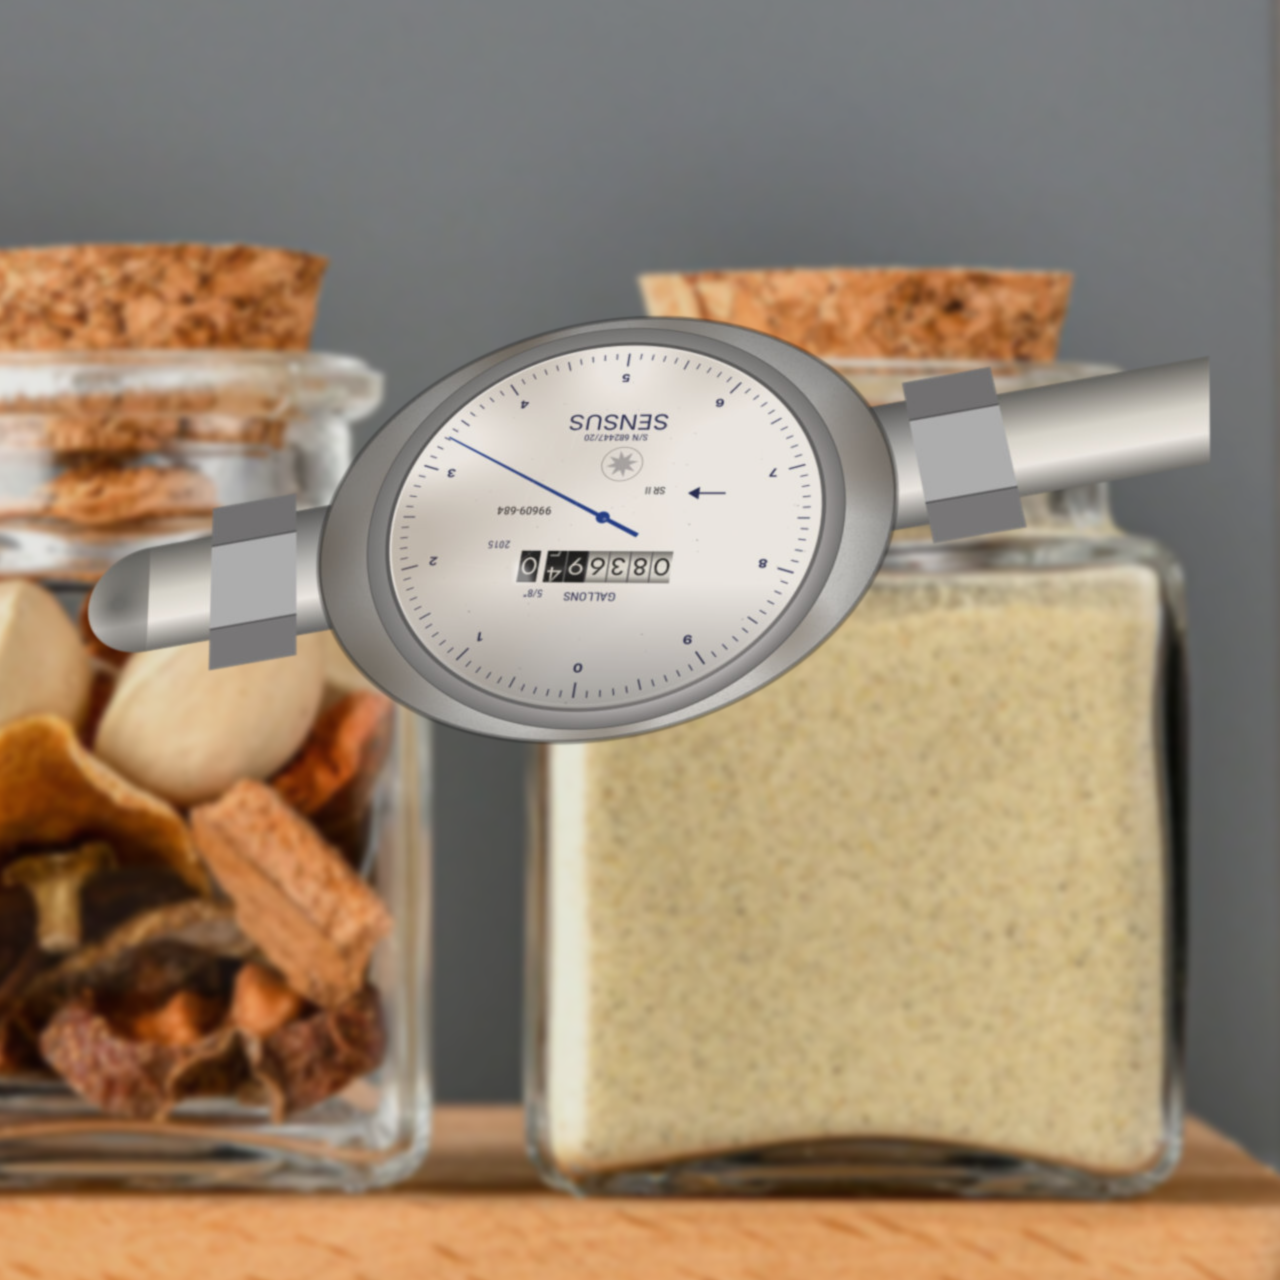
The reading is 836943.3 gal
